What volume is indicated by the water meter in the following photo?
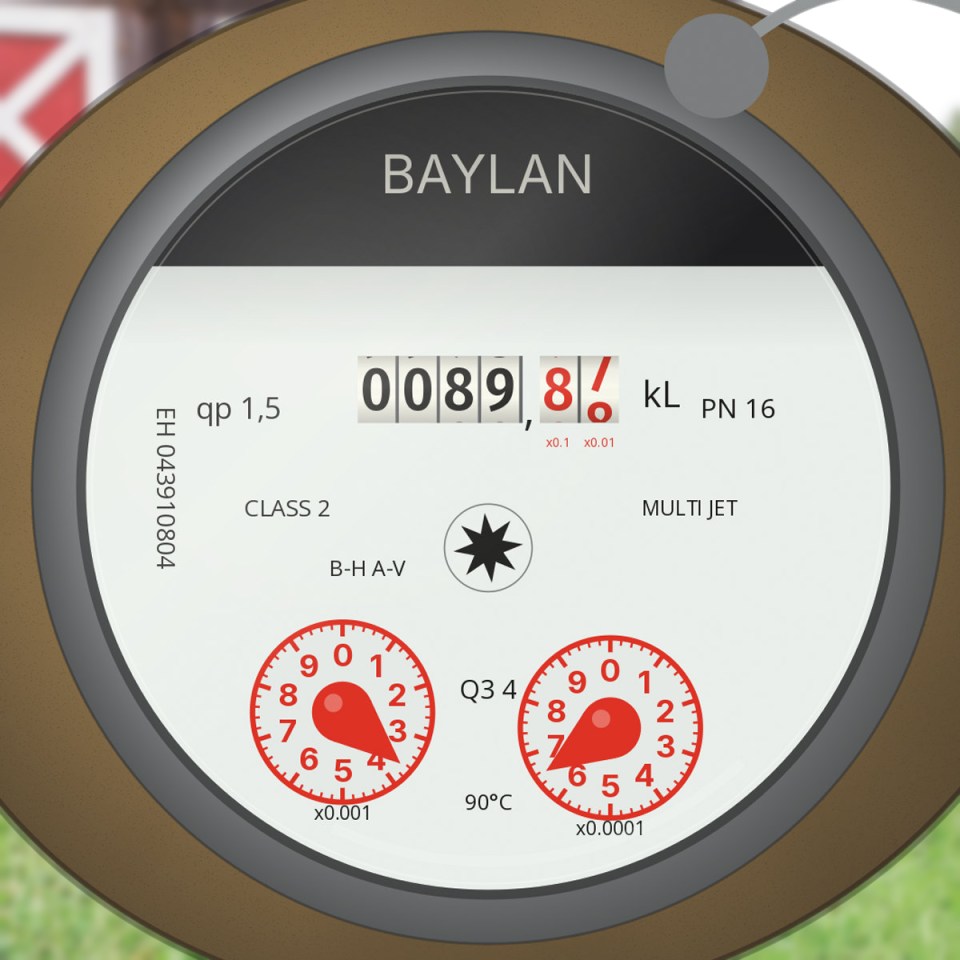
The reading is 89.8736 kL
